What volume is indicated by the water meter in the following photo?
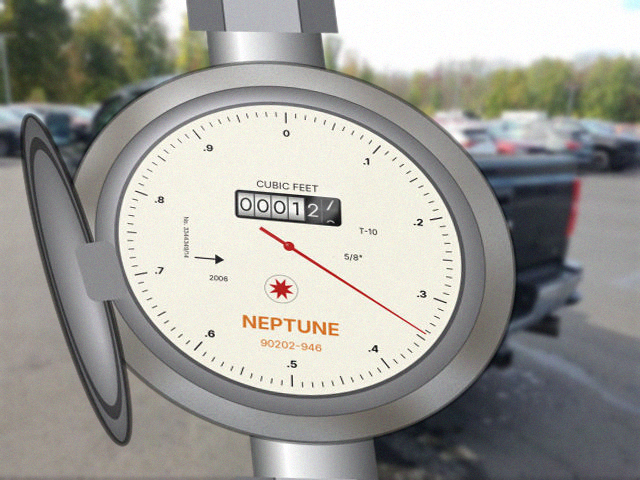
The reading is 127.34 ft³
